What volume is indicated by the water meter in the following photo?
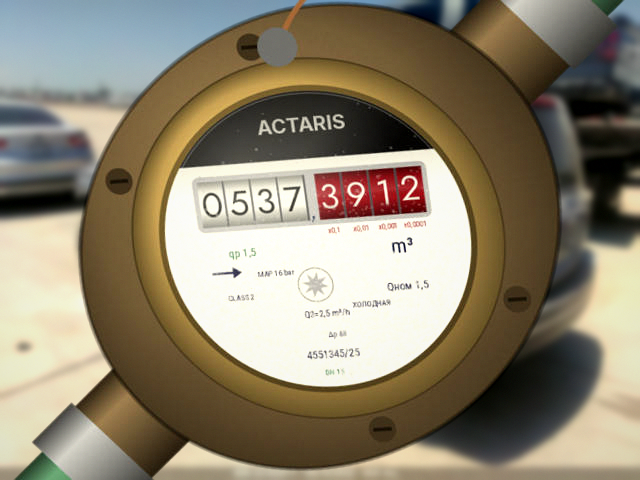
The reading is 537.3912 m³
